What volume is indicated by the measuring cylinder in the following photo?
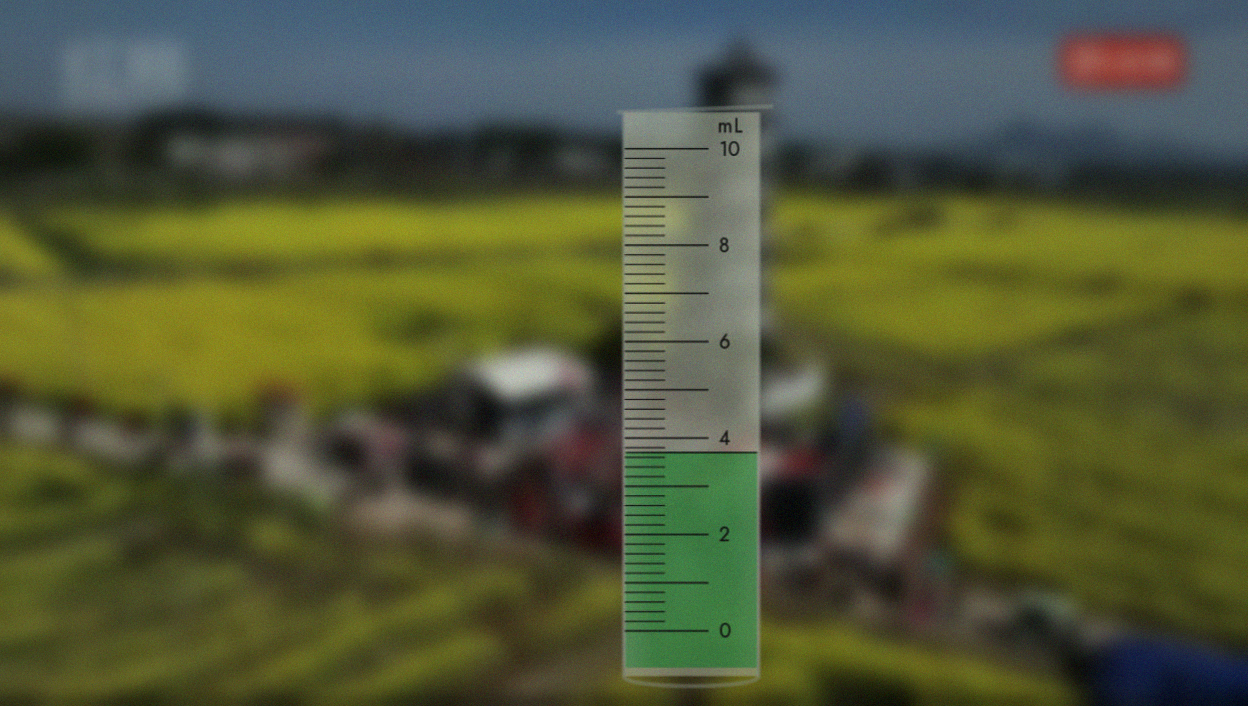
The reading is 3.7 mL
